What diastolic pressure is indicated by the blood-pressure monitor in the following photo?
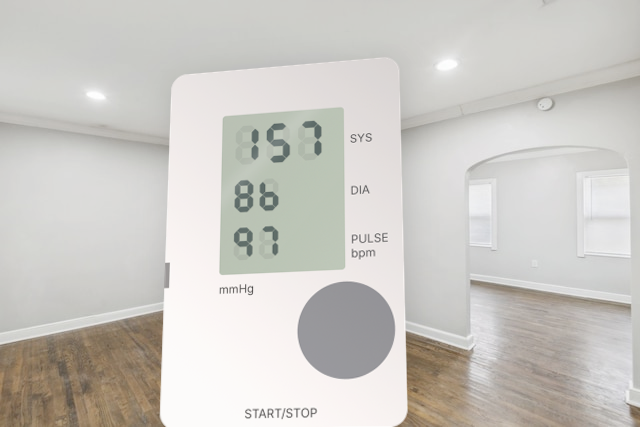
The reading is 86 mmHg
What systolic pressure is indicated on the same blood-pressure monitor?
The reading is 157 mmHg
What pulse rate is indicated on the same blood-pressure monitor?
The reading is 97 bpm
